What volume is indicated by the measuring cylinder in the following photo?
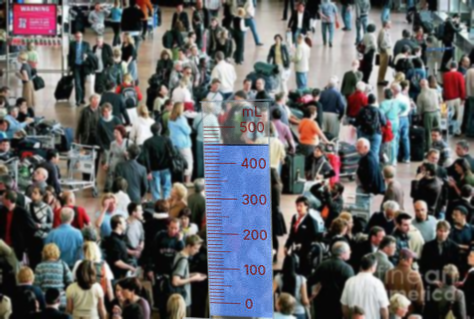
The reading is 450 mL
